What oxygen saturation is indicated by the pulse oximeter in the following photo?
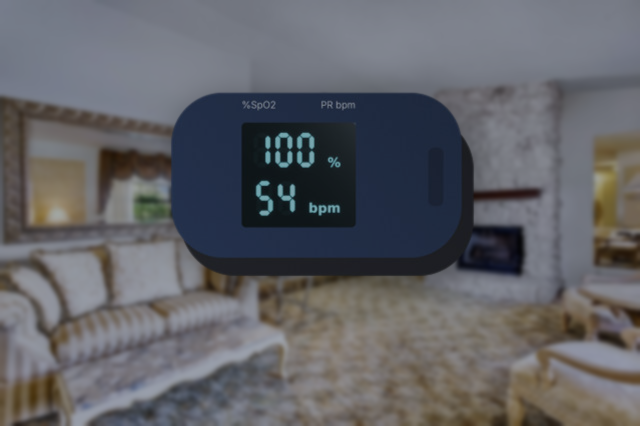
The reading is 100 %
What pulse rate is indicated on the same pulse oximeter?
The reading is 54 bpm
